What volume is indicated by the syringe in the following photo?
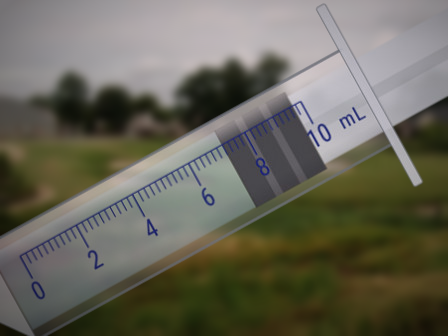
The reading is 7.2 mL
